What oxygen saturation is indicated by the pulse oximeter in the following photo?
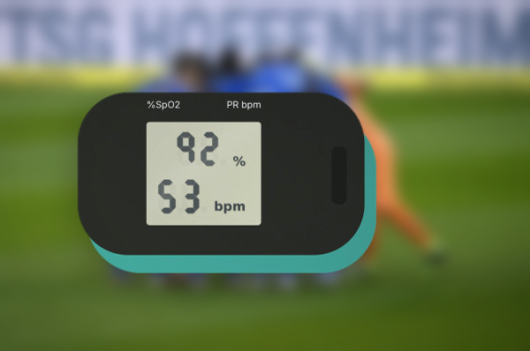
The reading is 92 %
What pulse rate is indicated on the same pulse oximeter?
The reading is 53 bpm
